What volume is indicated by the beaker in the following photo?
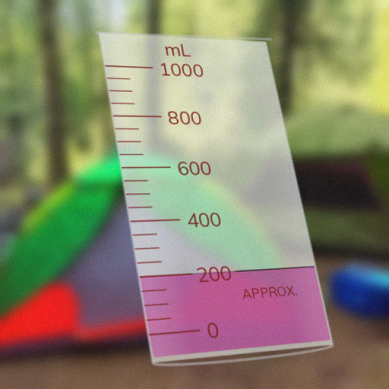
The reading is 200 mL
